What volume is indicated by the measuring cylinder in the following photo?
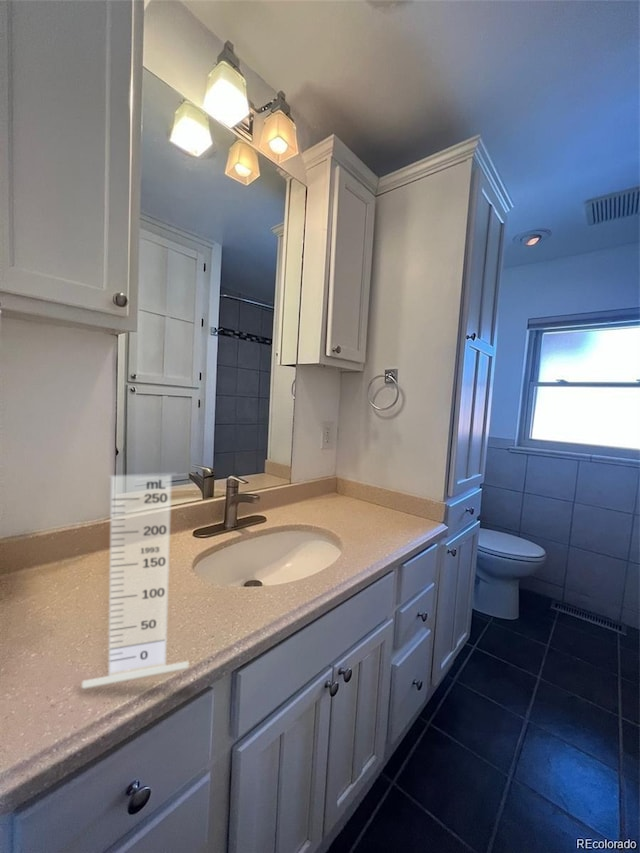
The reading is 20 mL
